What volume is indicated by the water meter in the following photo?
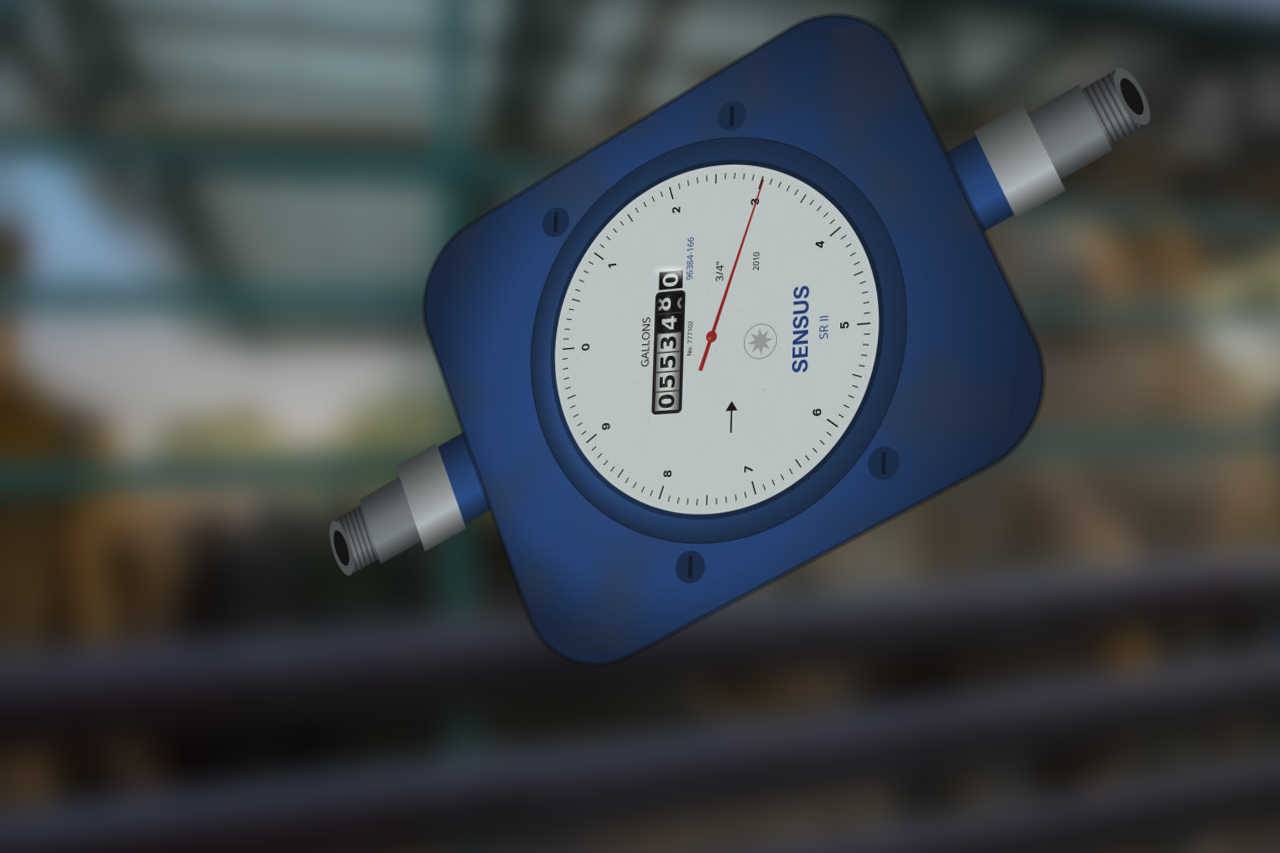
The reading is 553483.0 gal
